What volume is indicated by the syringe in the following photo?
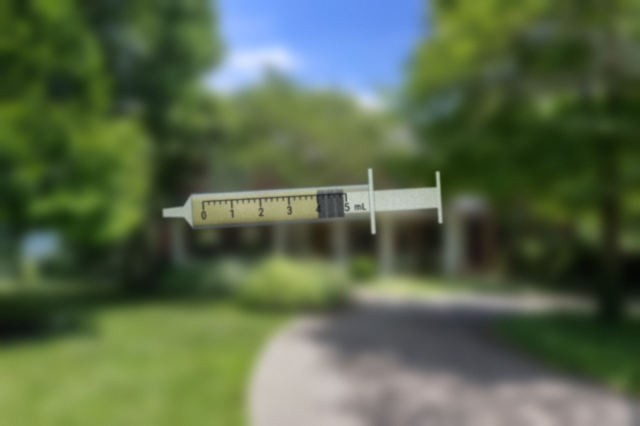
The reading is 4 mL
